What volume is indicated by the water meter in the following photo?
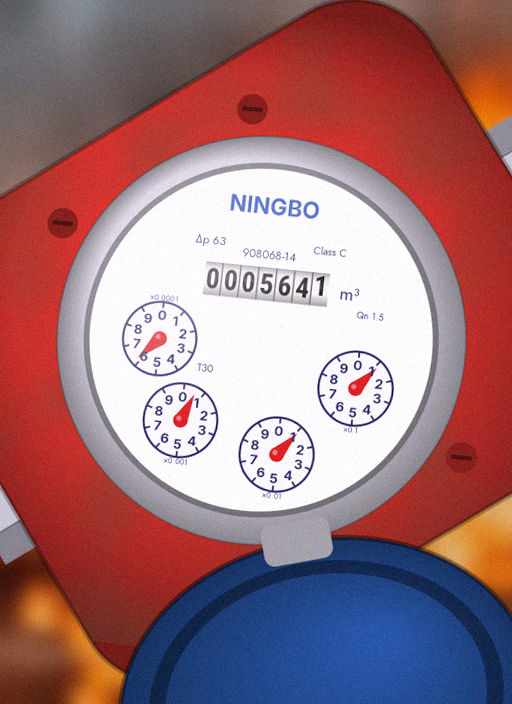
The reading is 5641.1106 m³
